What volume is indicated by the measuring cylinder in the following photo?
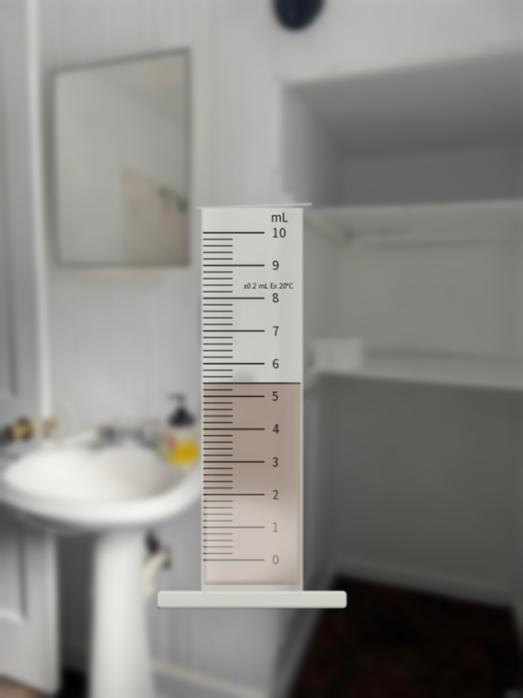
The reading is 5.4 mL
